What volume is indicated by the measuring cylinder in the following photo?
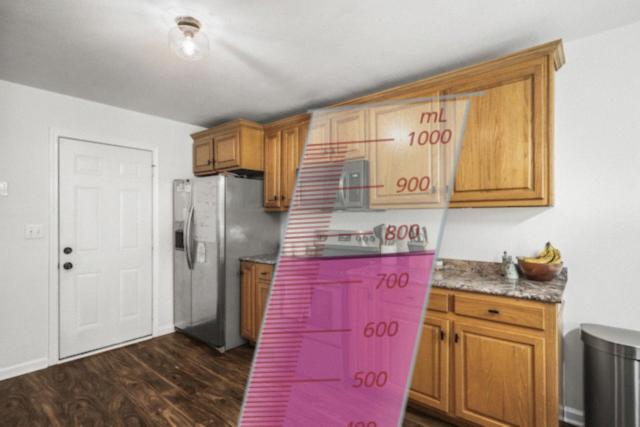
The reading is 750 mL
